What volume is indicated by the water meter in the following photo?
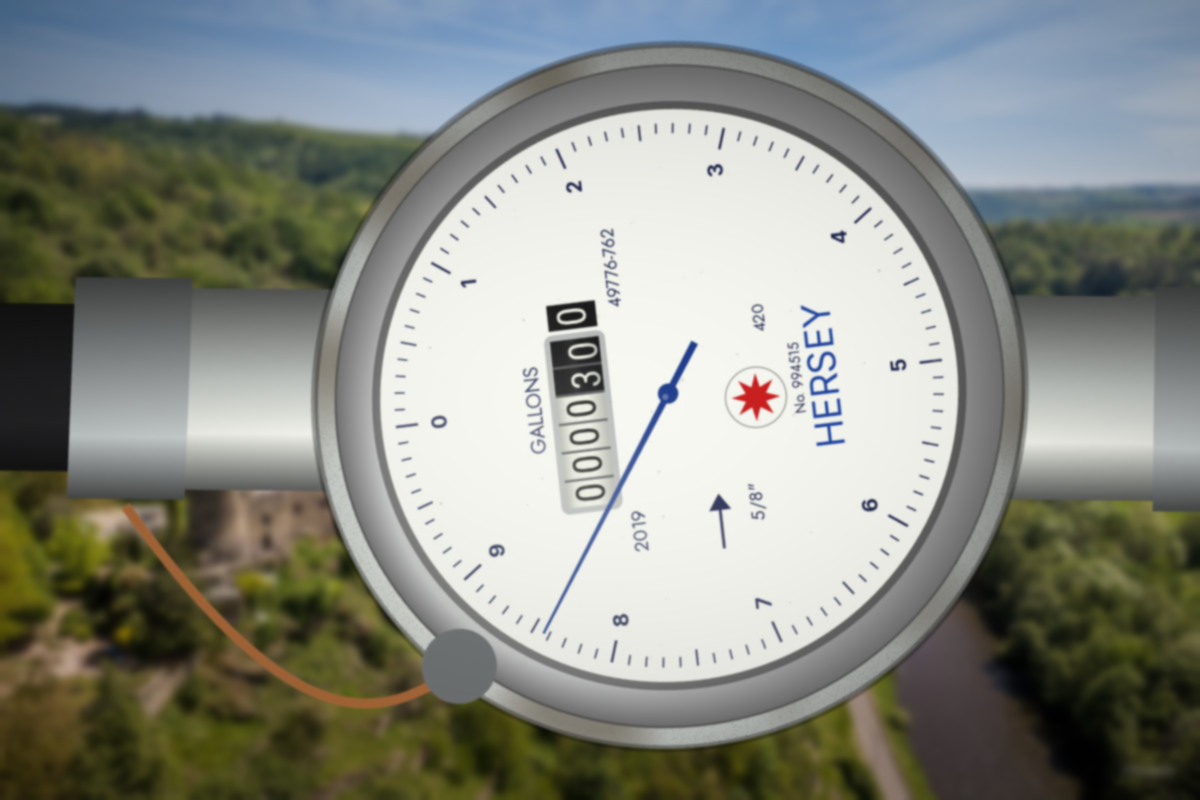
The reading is 298.4 gal
